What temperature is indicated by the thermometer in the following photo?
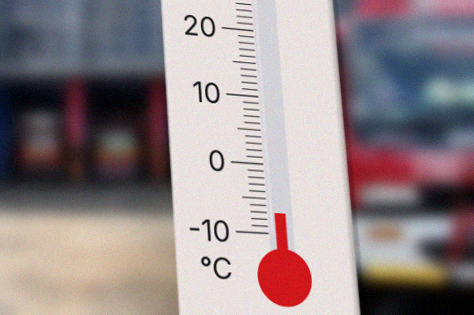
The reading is -7 °C
